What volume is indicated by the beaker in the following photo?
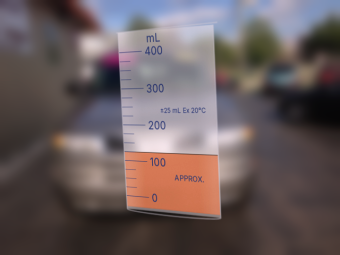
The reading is 125 mL
